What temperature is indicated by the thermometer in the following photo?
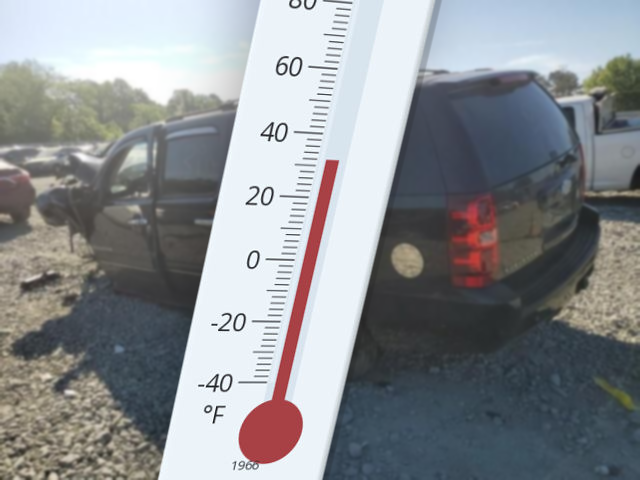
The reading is 32 °F
